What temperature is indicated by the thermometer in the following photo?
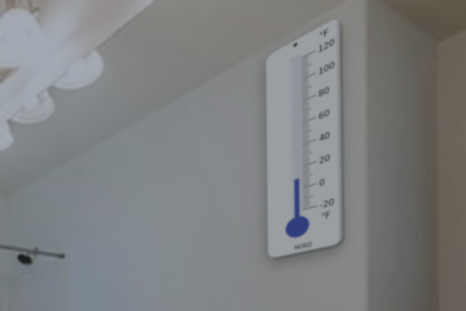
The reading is 10 °F
